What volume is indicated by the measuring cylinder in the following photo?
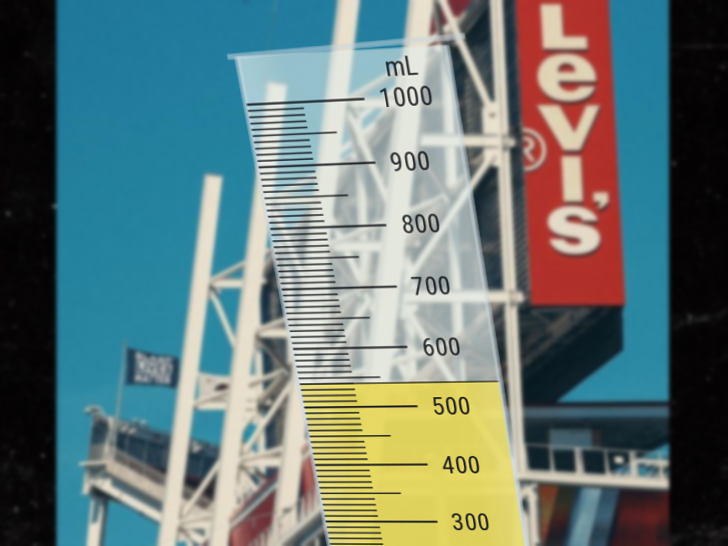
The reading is 540 mL
